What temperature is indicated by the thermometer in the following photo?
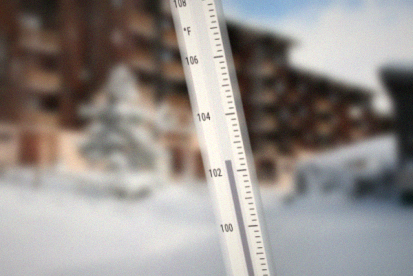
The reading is 102.4 °F
